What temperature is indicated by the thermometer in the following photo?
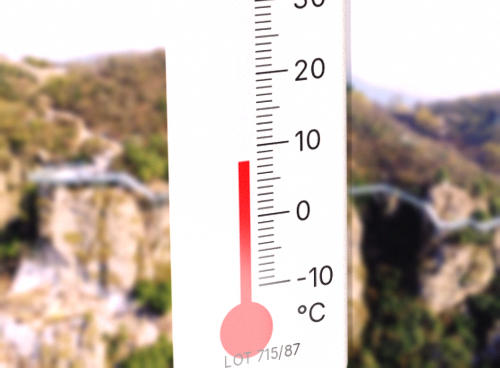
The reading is 8 °C
